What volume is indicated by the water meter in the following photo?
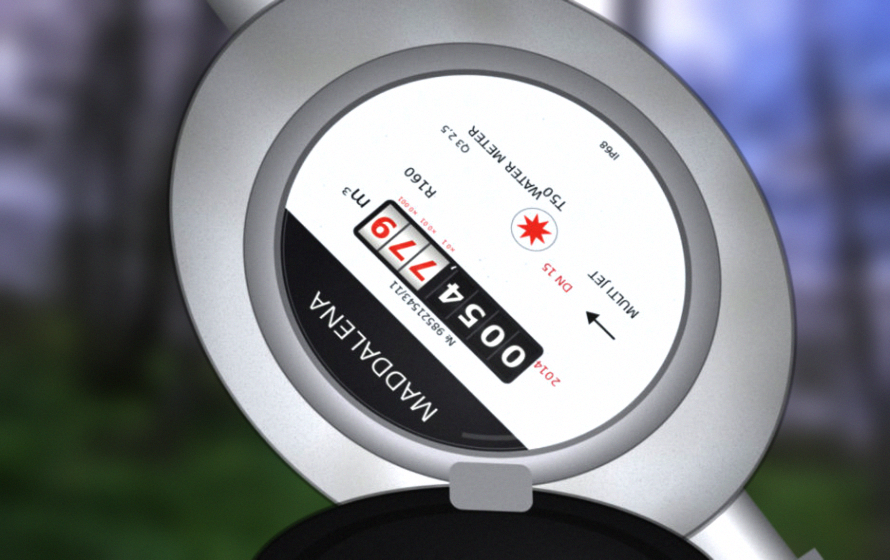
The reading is 54.779 m³
